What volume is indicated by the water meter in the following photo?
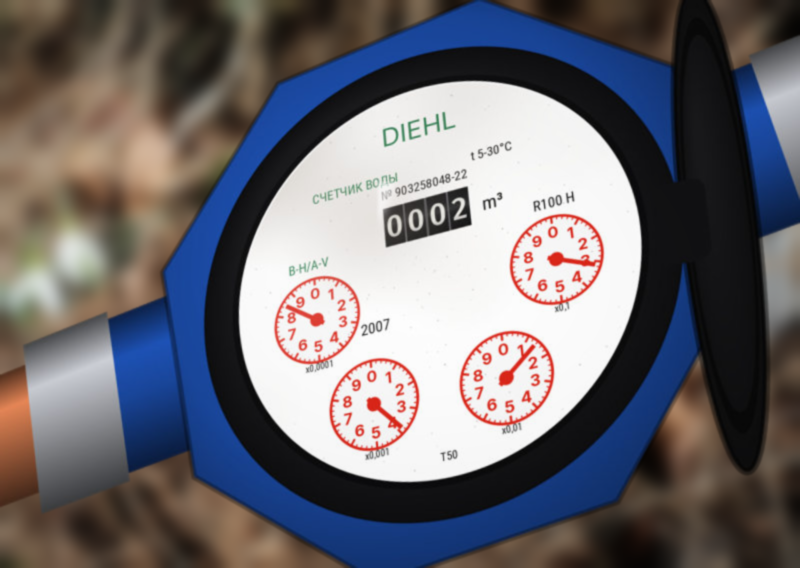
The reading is 2.3138 m³
